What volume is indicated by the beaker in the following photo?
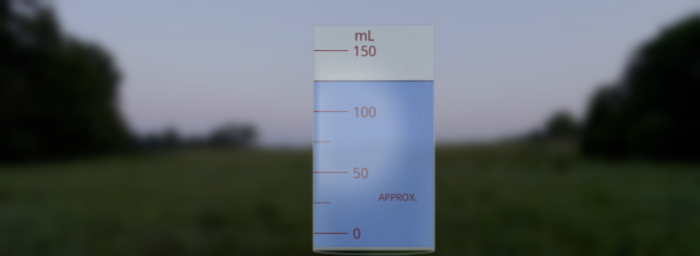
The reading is 125 mL
